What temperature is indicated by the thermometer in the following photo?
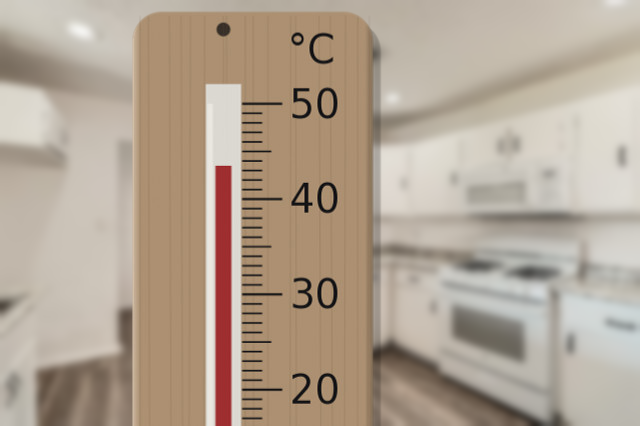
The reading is 43.5 °C
